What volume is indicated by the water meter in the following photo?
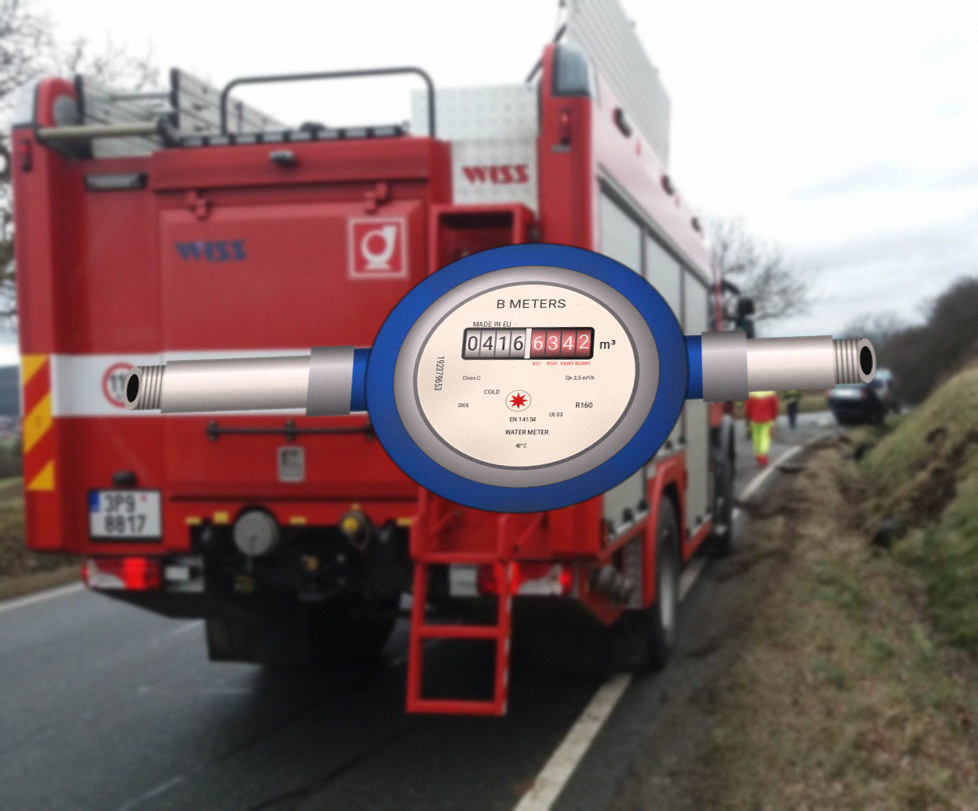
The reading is 416.6342 m³
